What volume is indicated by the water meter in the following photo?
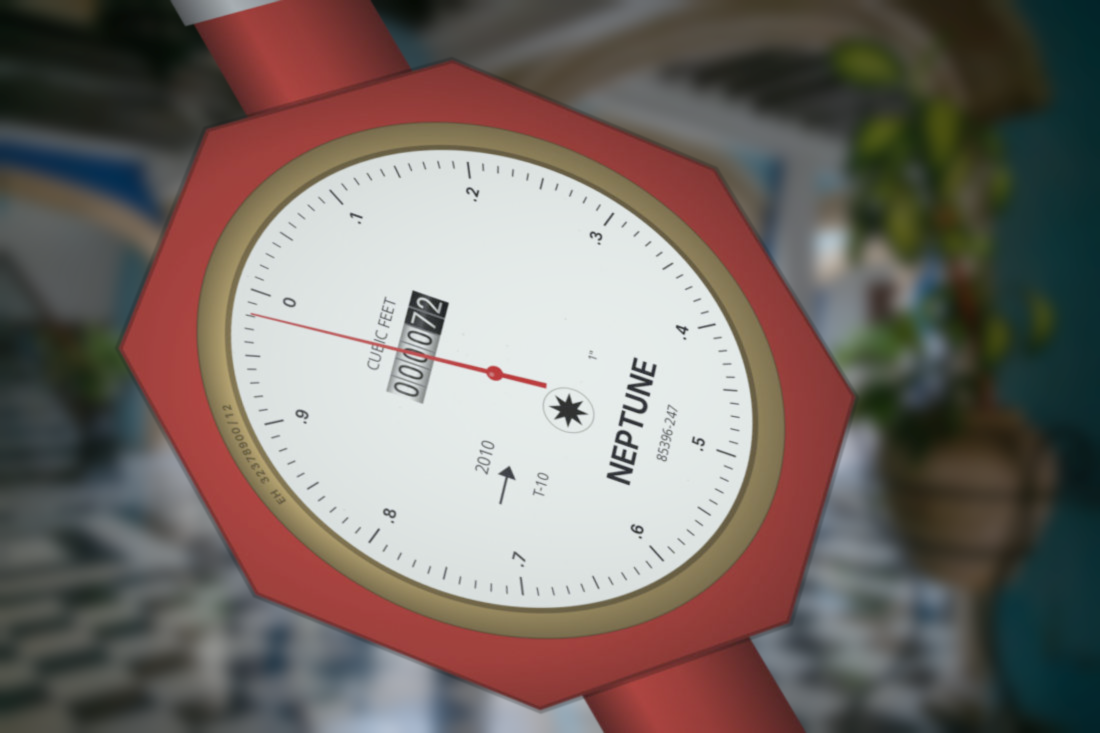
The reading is 71.98 ft³
